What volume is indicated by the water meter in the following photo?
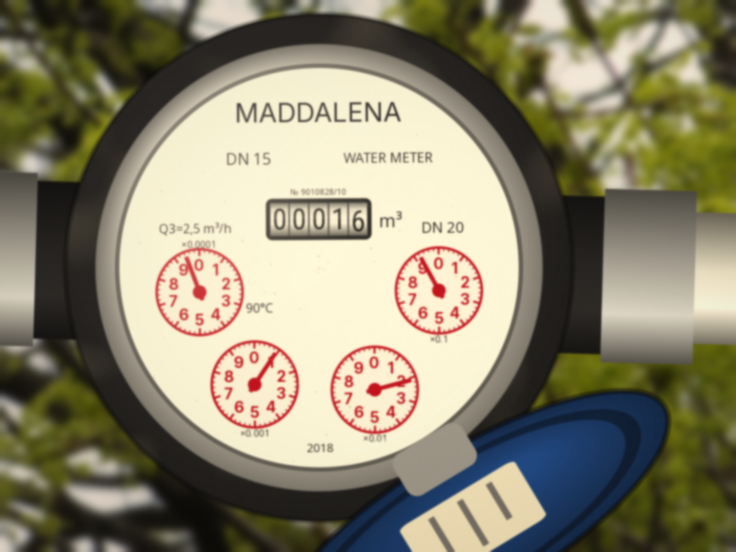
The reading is 15.9209 m³
